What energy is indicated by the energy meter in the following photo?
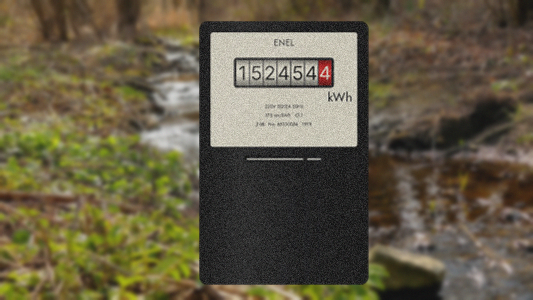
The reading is 152454.4 kWh
